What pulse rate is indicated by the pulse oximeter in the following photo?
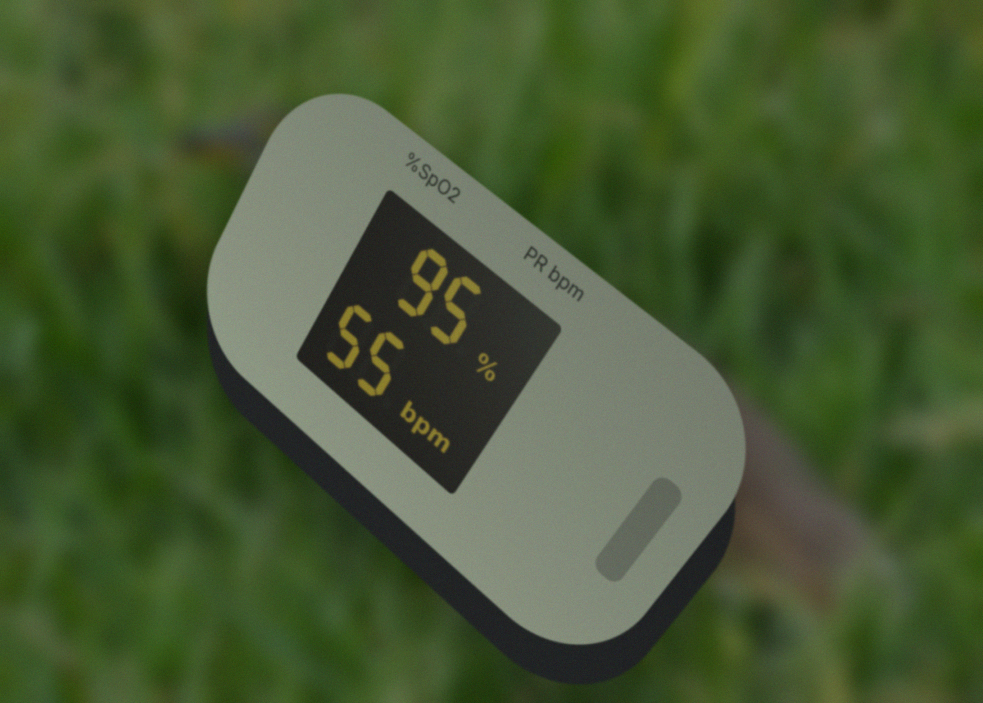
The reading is 55 bpm
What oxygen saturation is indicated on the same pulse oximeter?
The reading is 95 %
